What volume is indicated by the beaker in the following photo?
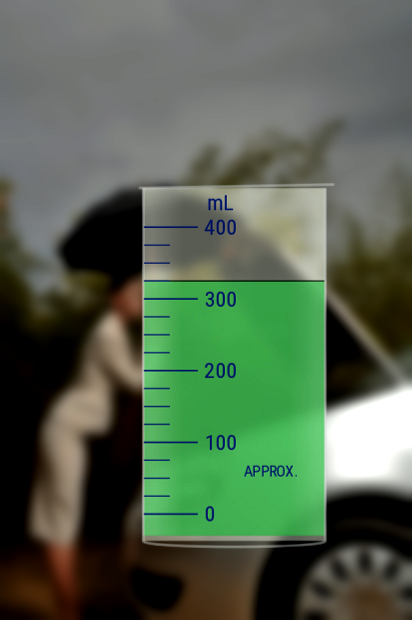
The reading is 325 mL
